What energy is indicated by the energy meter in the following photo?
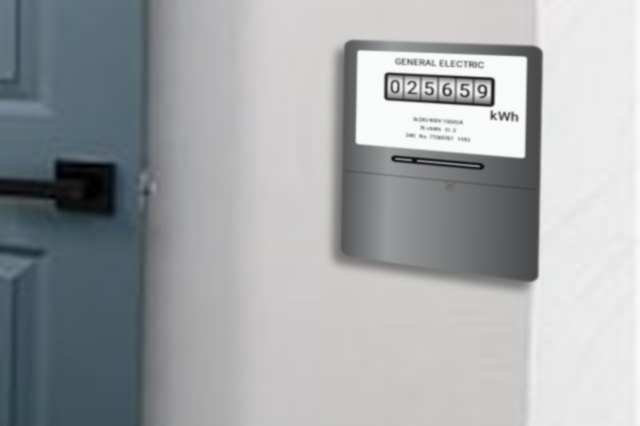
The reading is 25659 kWh
